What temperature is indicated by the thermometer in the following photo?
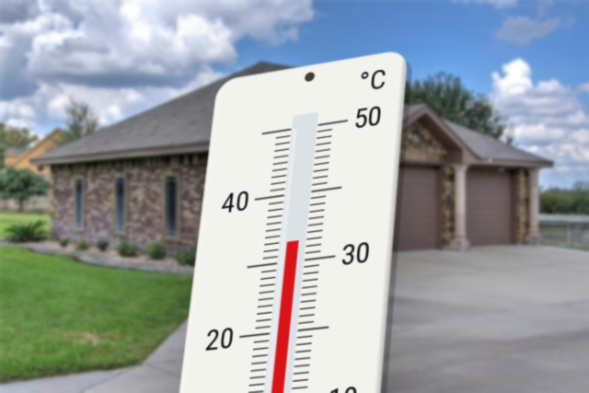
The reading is 33 °C
